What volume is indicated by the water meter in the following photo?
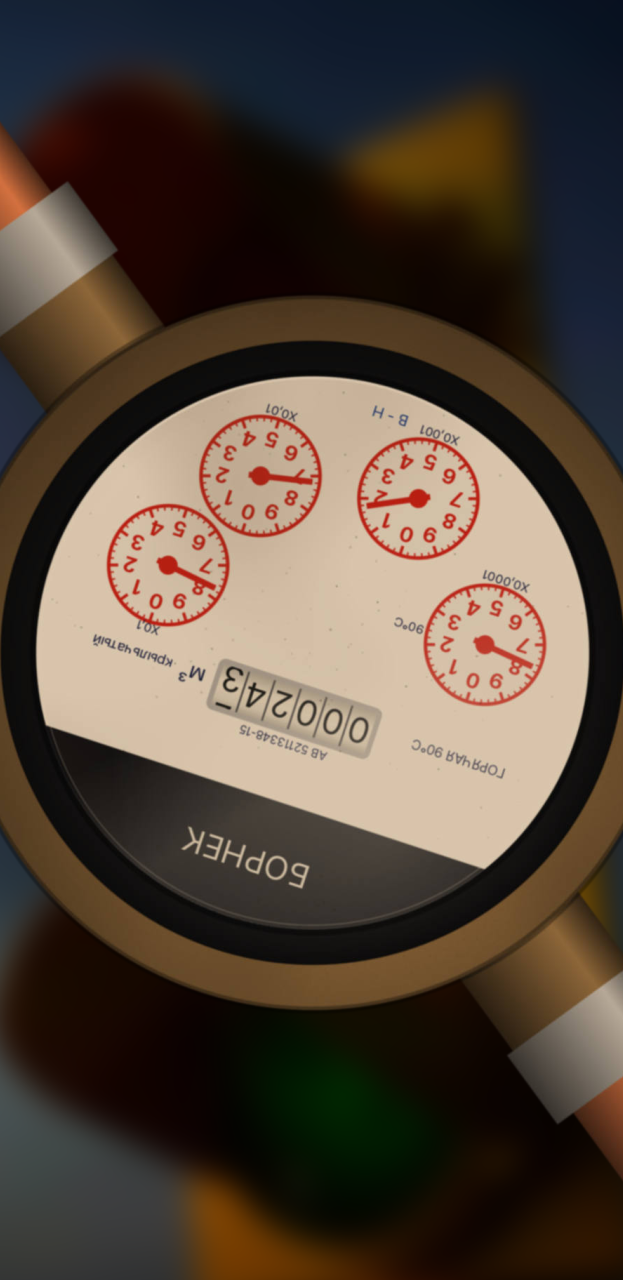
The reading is 242.7717 m³
